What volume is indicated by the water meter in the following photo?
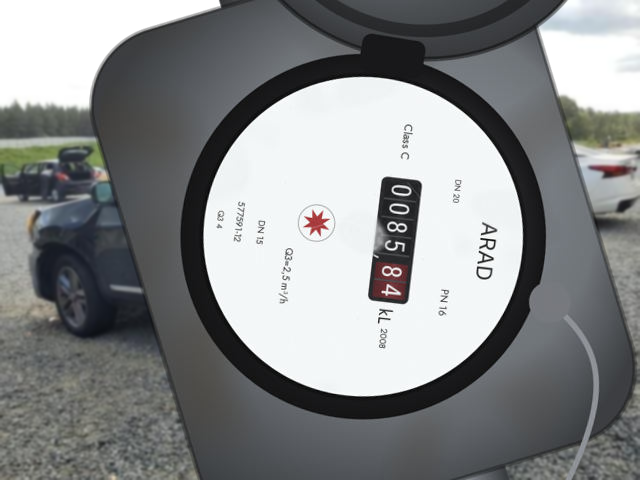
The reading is 85.84 kL
